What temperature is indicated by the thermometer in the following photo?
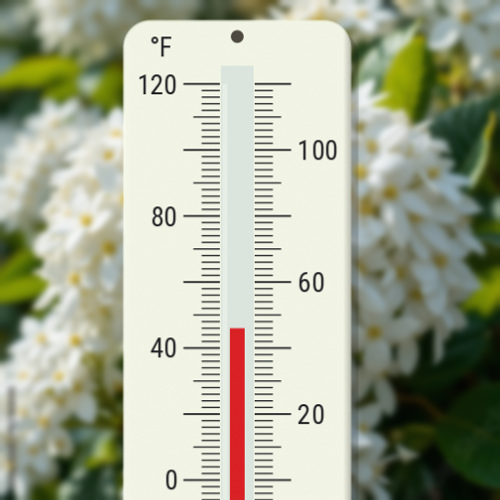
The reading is 46 °F
